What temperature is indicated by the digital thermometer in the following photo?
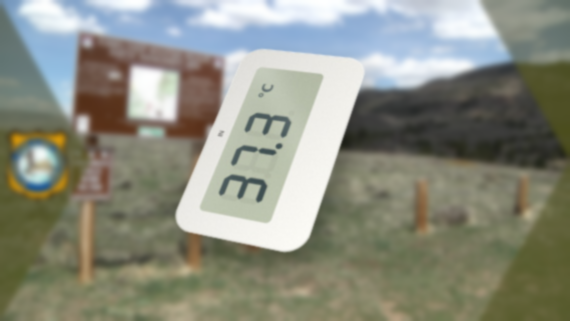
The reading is 37.3 °C
